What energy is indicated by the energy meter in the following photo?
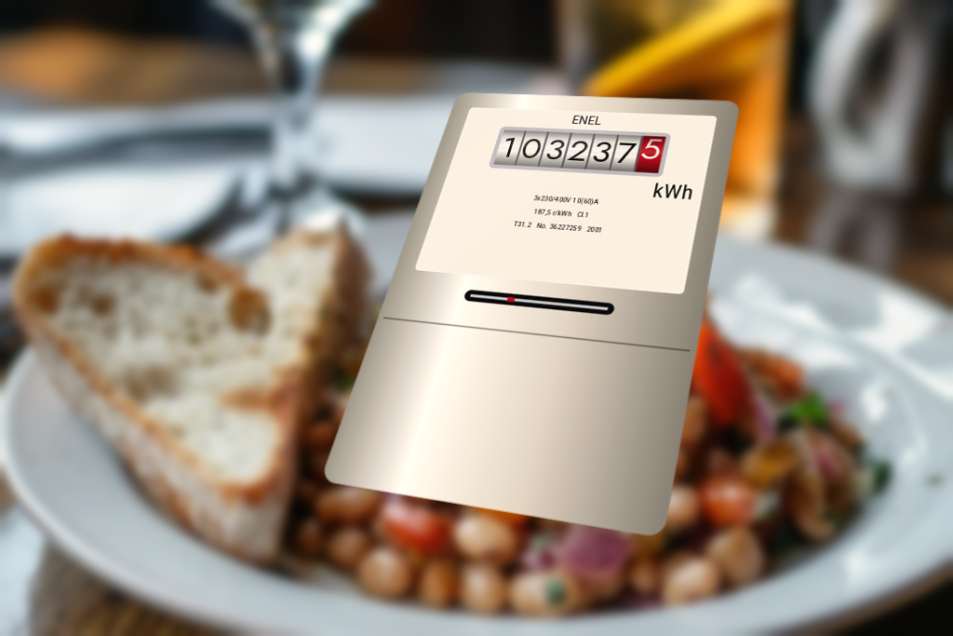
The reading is 103237.5 kWh
